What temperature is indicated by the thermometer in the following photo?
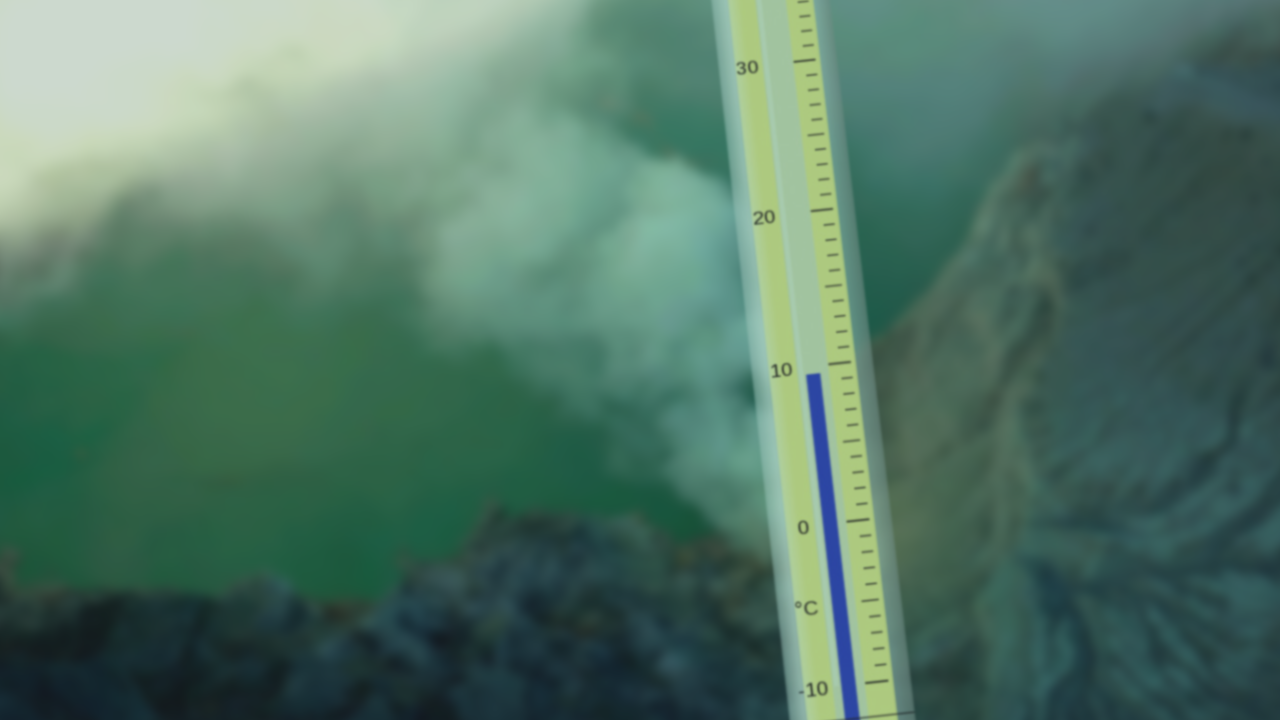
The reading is 9.5 °C
